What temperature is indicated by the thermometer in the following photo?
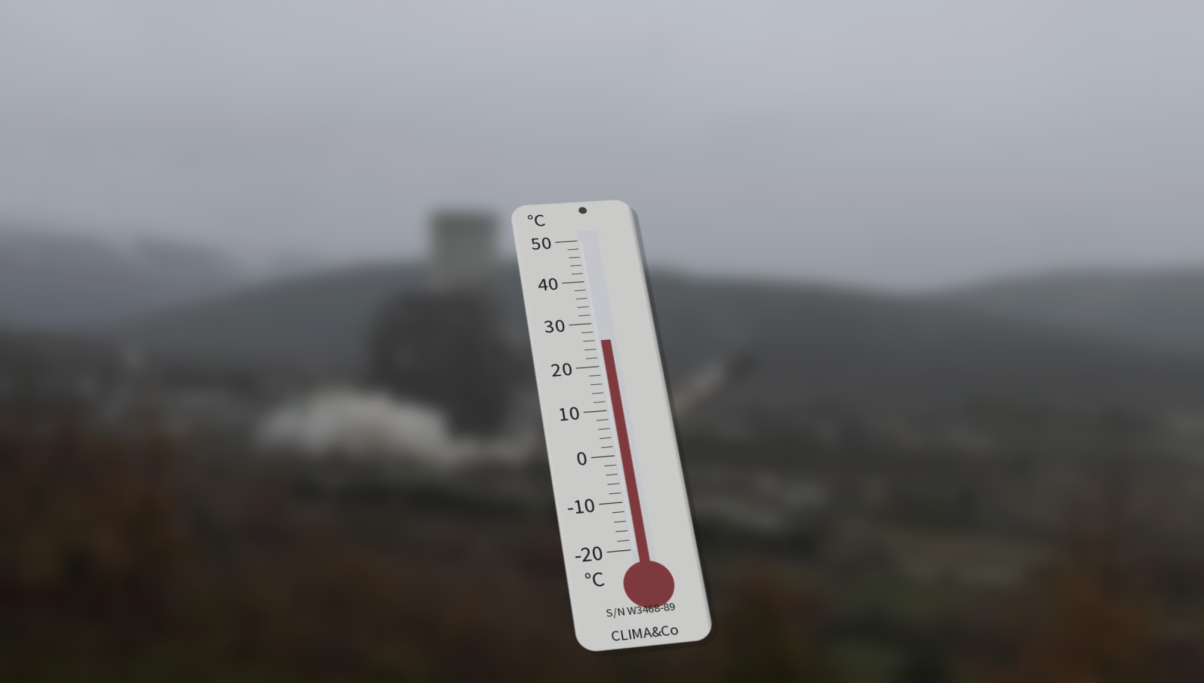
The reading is 26 °C
